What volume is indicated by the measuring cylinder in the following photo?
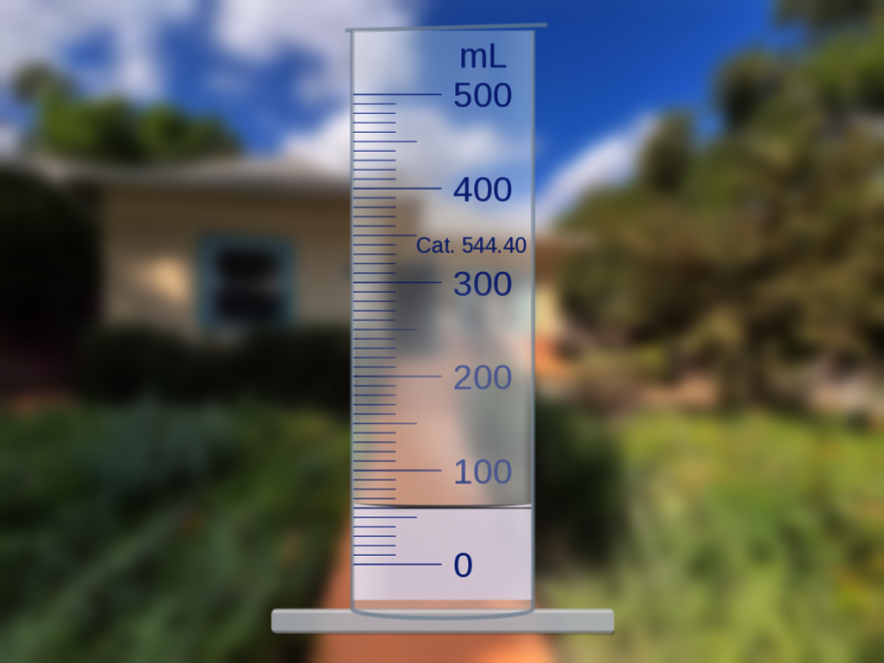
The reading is 60 mL
